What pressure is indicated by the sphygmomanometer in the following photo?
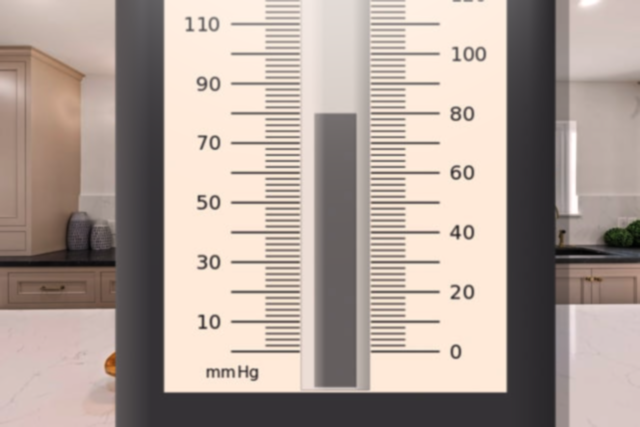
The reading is 80 mmHg
